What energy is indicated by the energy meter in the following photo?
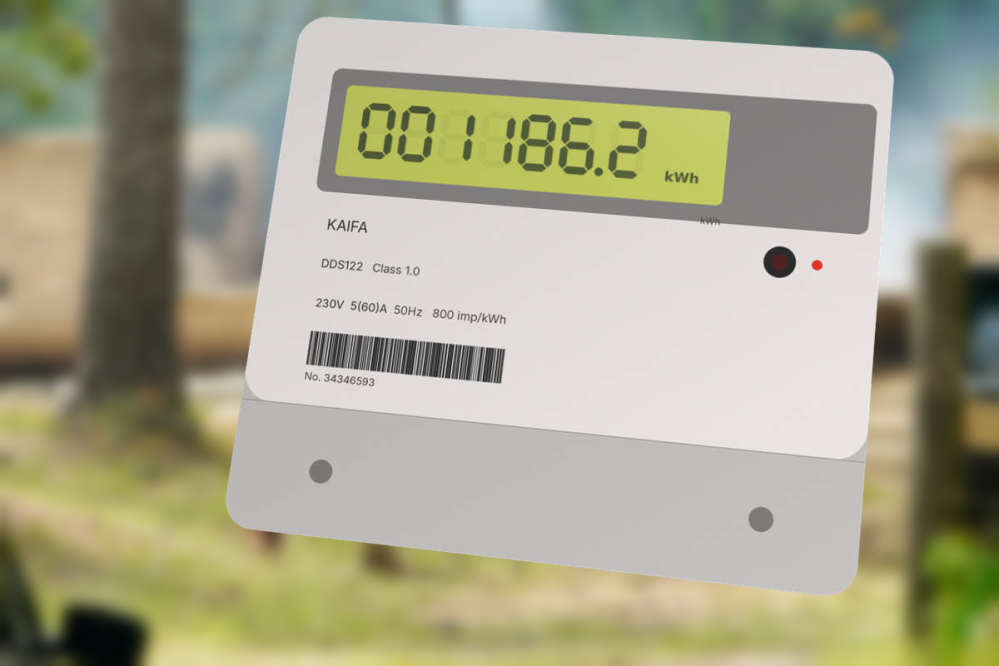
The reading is 1186.2 kWh
